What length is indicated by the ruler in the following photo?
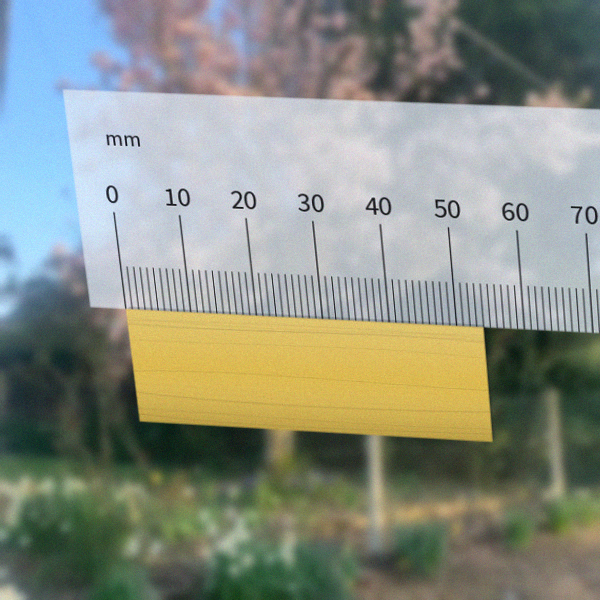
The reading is 54 mm
